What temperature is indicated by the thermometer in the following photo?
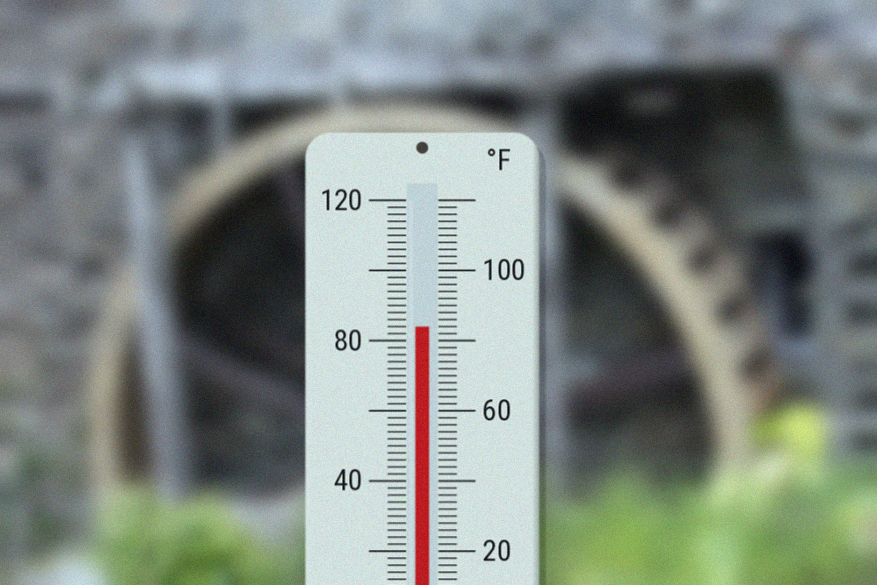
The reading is 84 °F
